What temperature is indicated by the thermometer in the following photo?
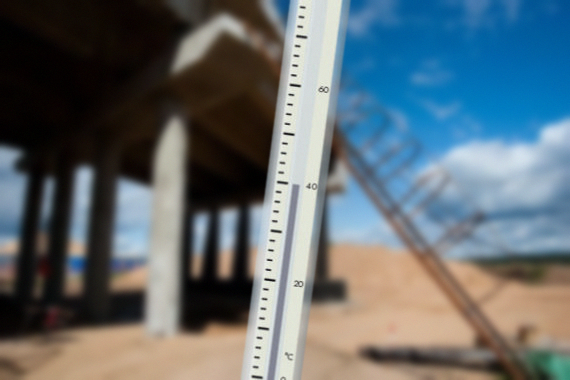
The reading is 40 °C
